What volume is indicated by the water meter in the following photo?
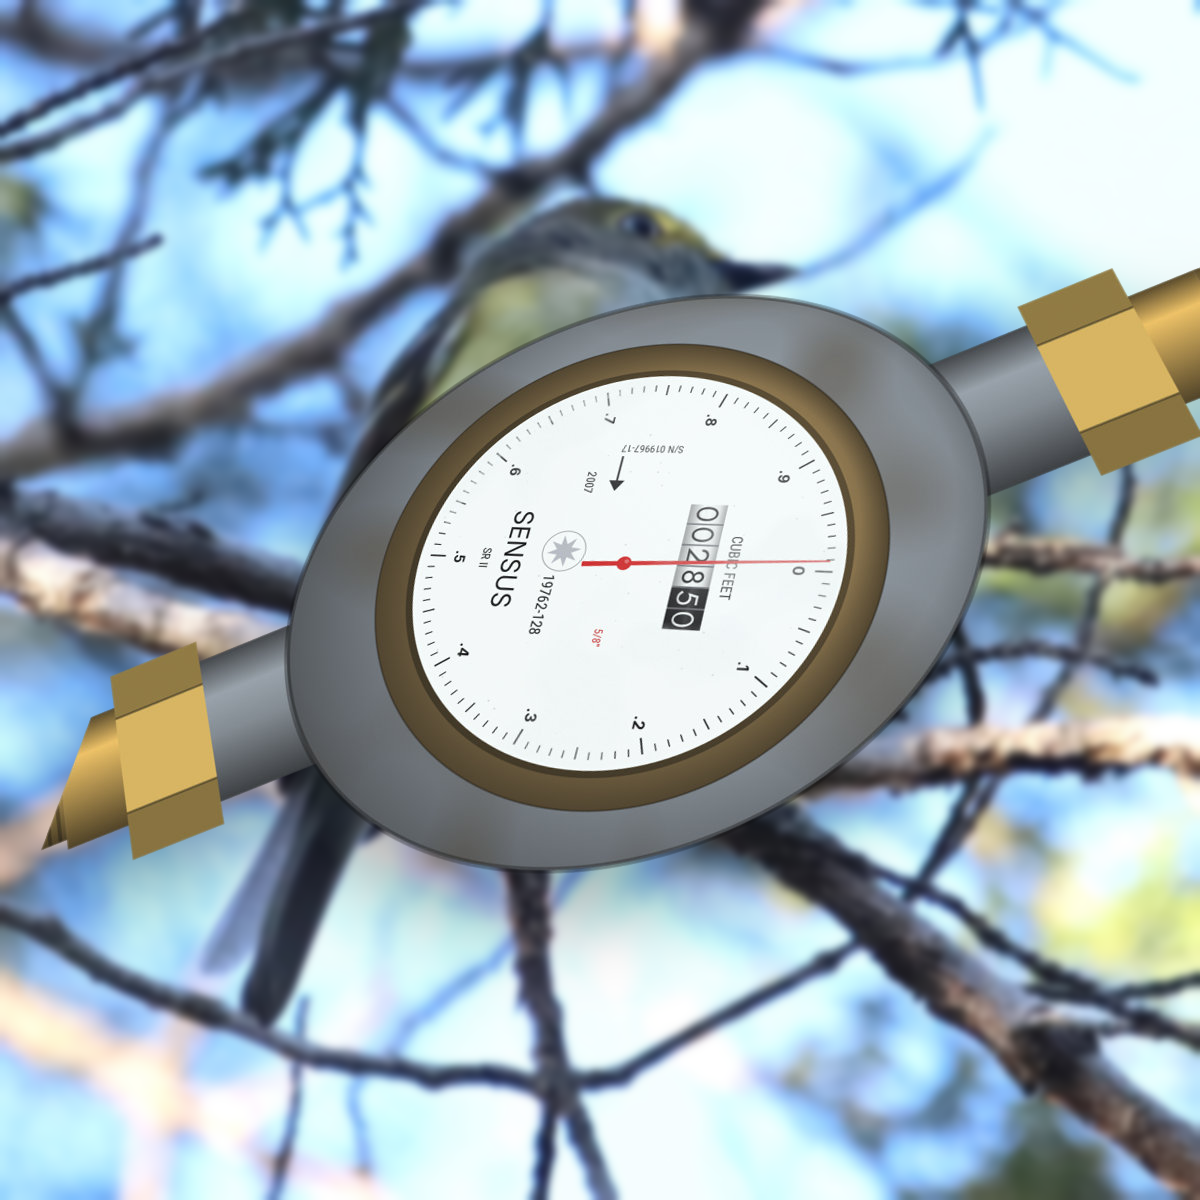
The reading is 2849.99 ft³
